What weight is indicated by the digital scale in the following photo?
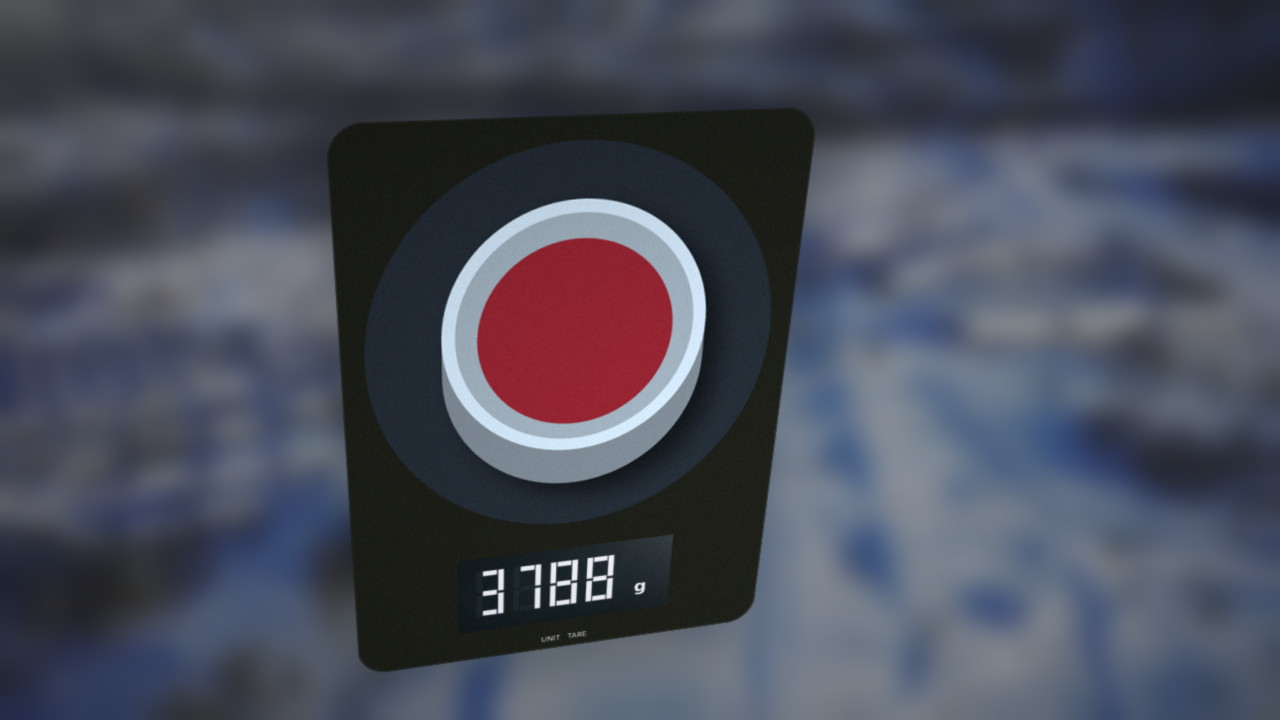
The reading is 3788 g
